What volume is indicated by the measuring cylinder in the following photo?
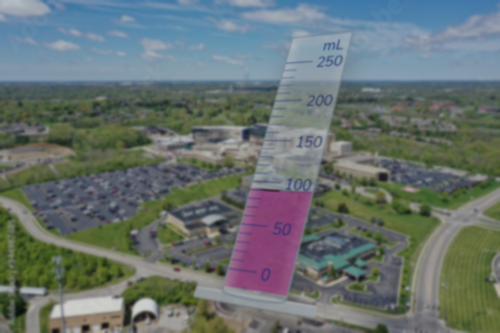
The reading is 90 mL
